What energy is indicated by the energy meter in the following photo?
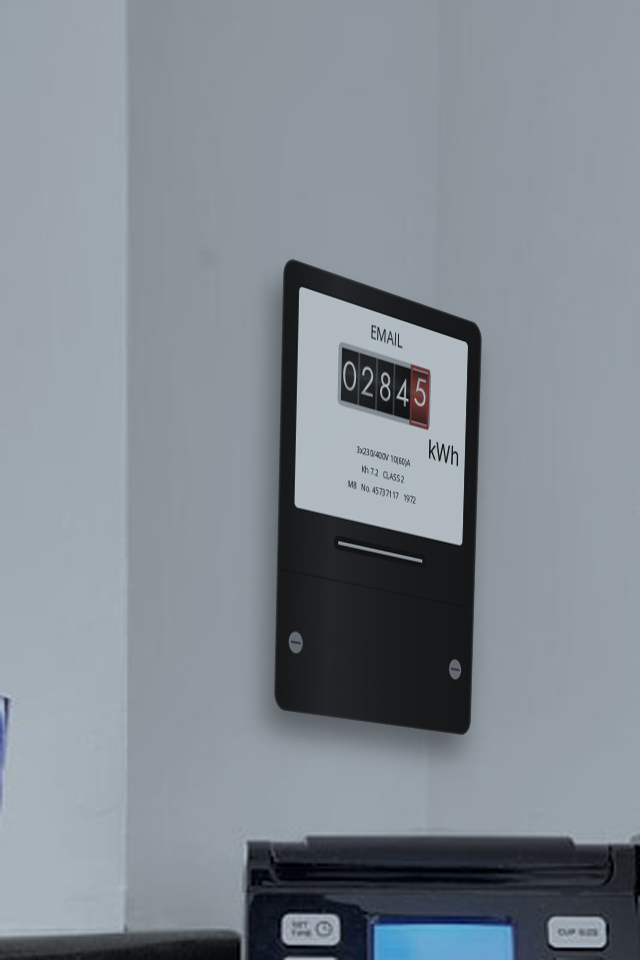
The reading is 284.5 kWh
